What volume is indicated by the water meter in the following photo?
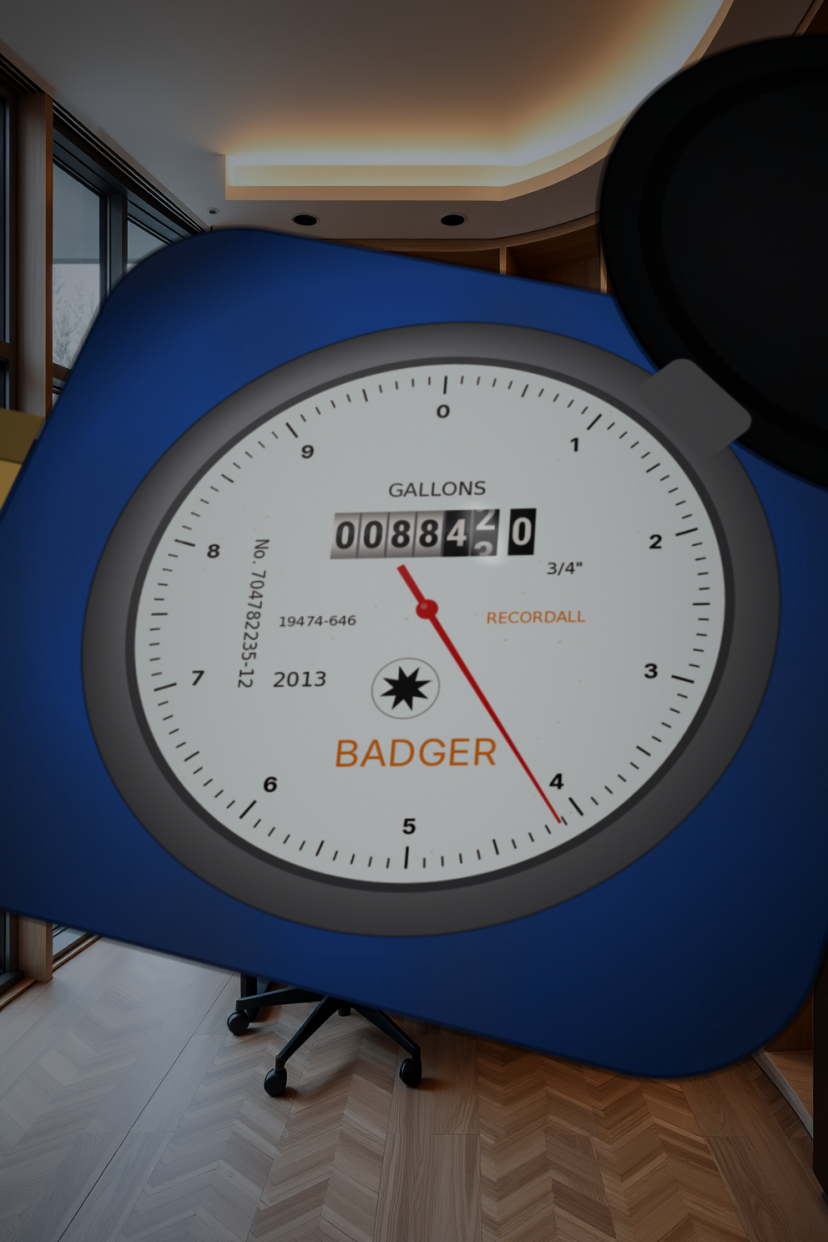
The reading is 88424.1 gal
